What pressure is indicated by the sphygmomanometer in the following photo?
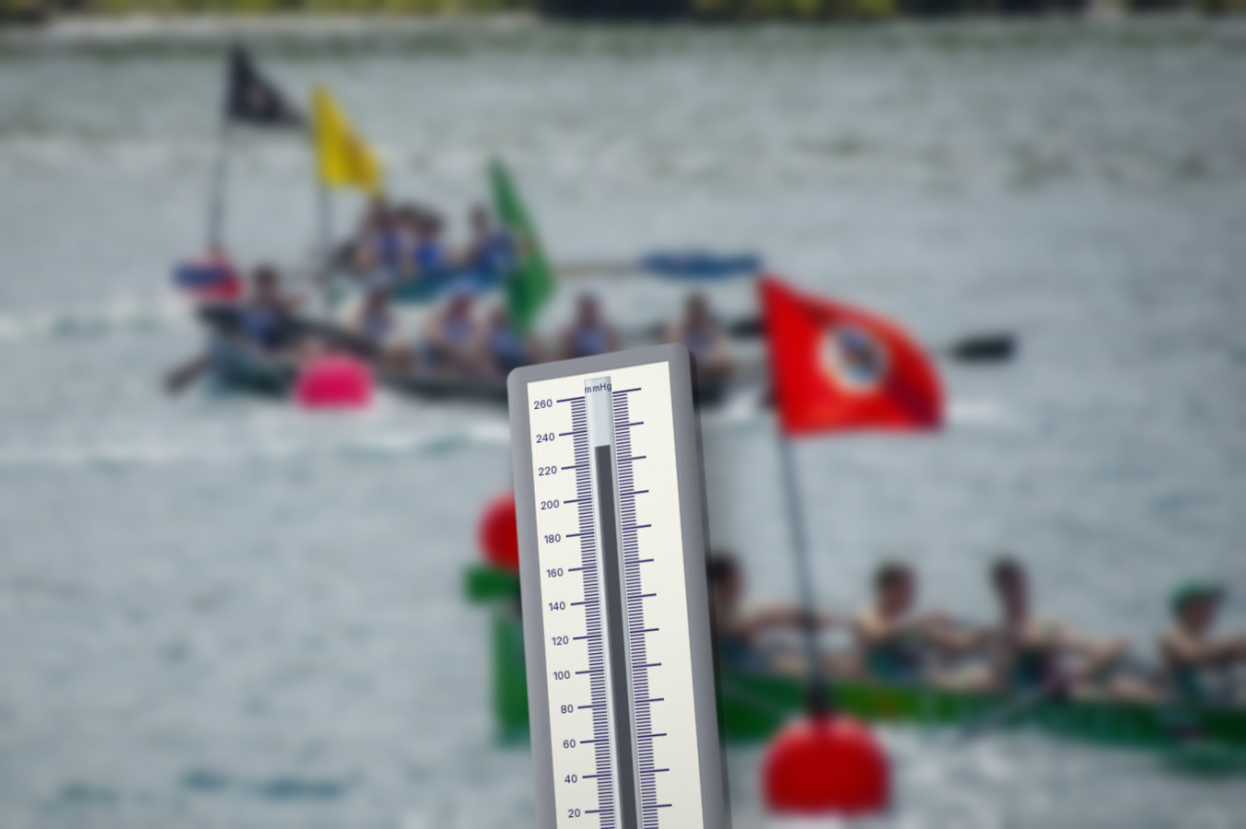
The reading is 230 mmHg
